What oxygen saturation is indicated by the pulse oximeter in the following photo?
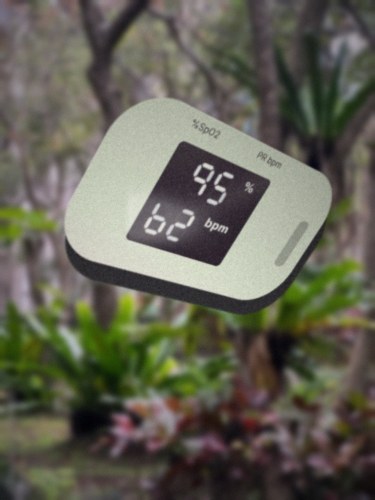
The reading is 95 %
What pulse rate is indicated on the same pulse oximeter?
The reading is 62 bpm
